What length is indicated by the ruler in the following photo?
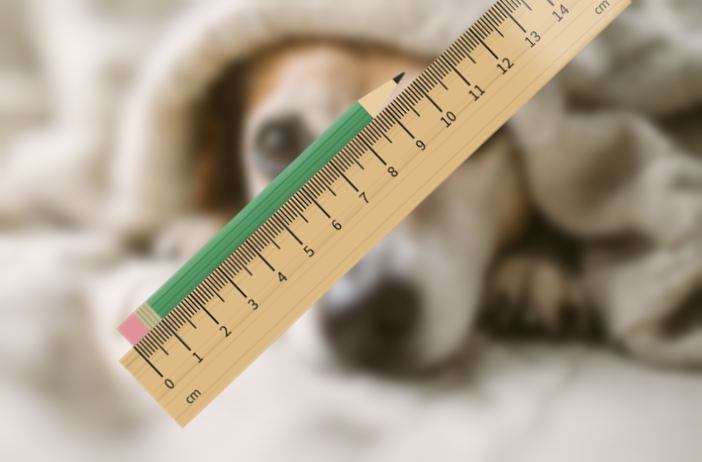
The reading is 10 cm
